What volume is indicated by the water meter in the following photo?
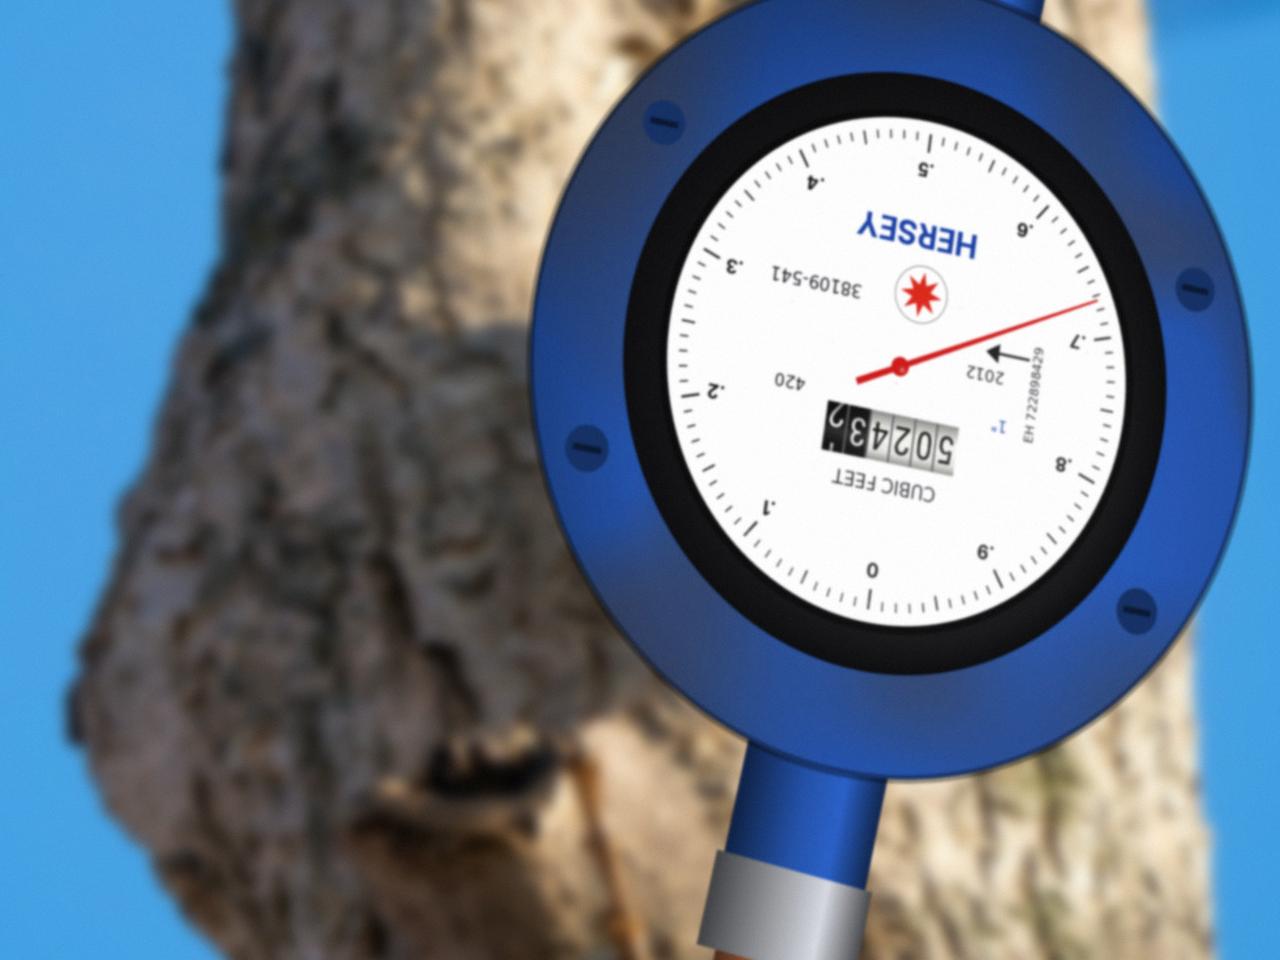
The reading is 502431.67 ft³
